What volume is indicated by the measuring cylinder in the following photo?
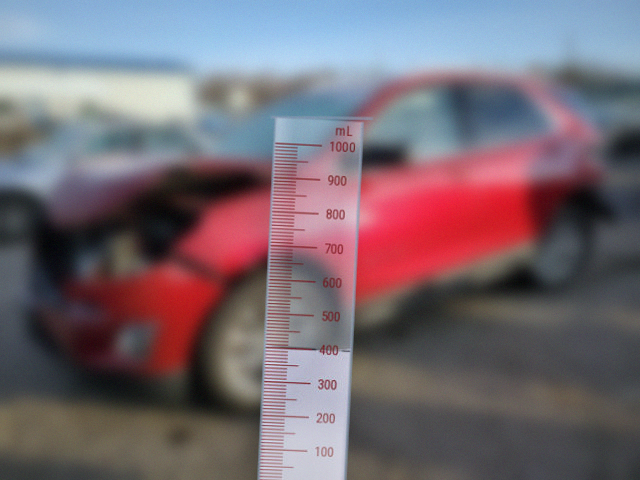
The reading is 400 mL
